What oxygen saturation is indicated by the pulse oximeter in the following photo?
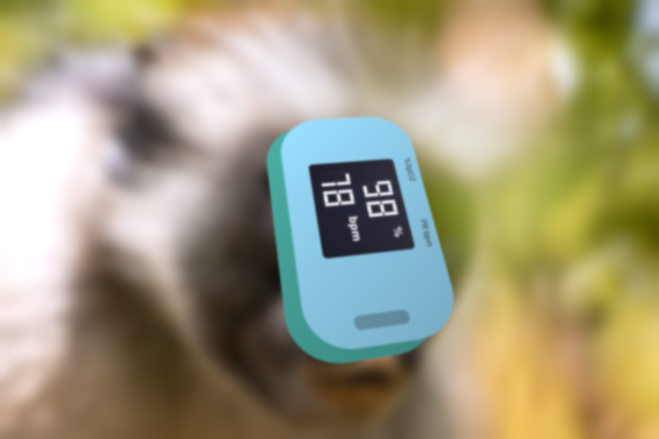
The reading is 98 %
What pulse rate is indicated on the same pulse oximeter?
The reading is 78 bpm
